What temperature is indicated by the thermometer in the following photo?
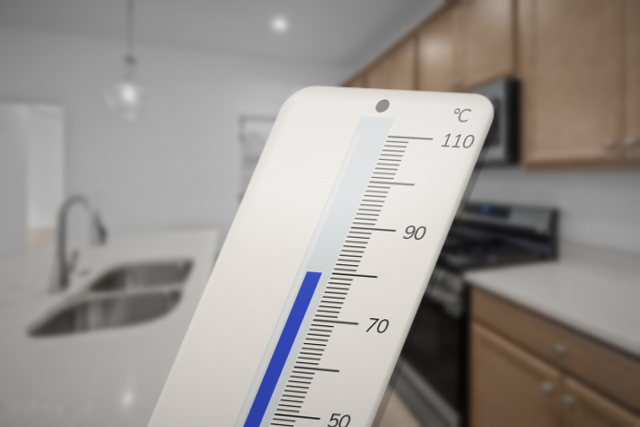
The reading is 80 °C
